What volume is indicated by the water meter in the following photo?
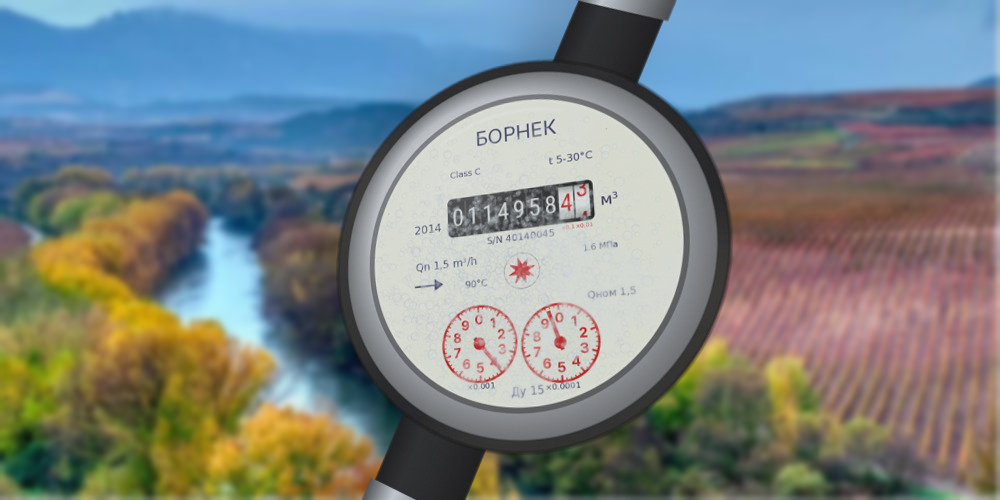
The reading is 114958.4339 m³
